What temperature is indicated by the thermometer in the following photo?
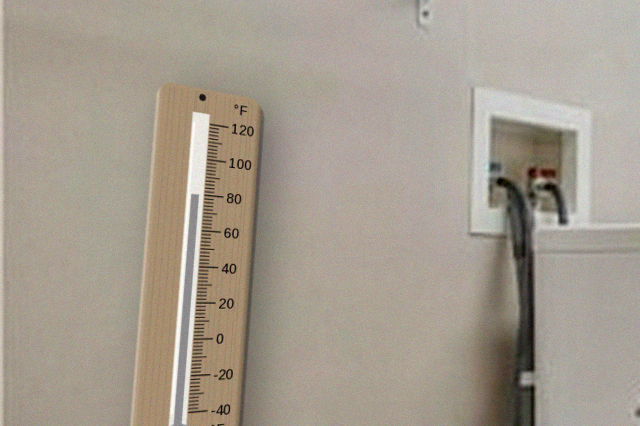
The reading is 80 °F
